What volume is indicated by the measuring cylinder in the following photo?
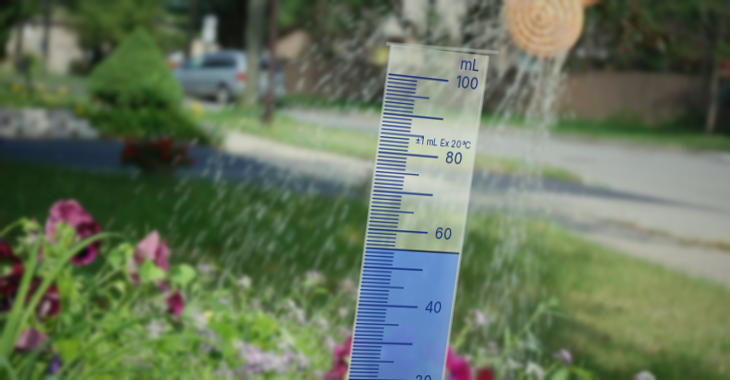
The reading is 55 mL
